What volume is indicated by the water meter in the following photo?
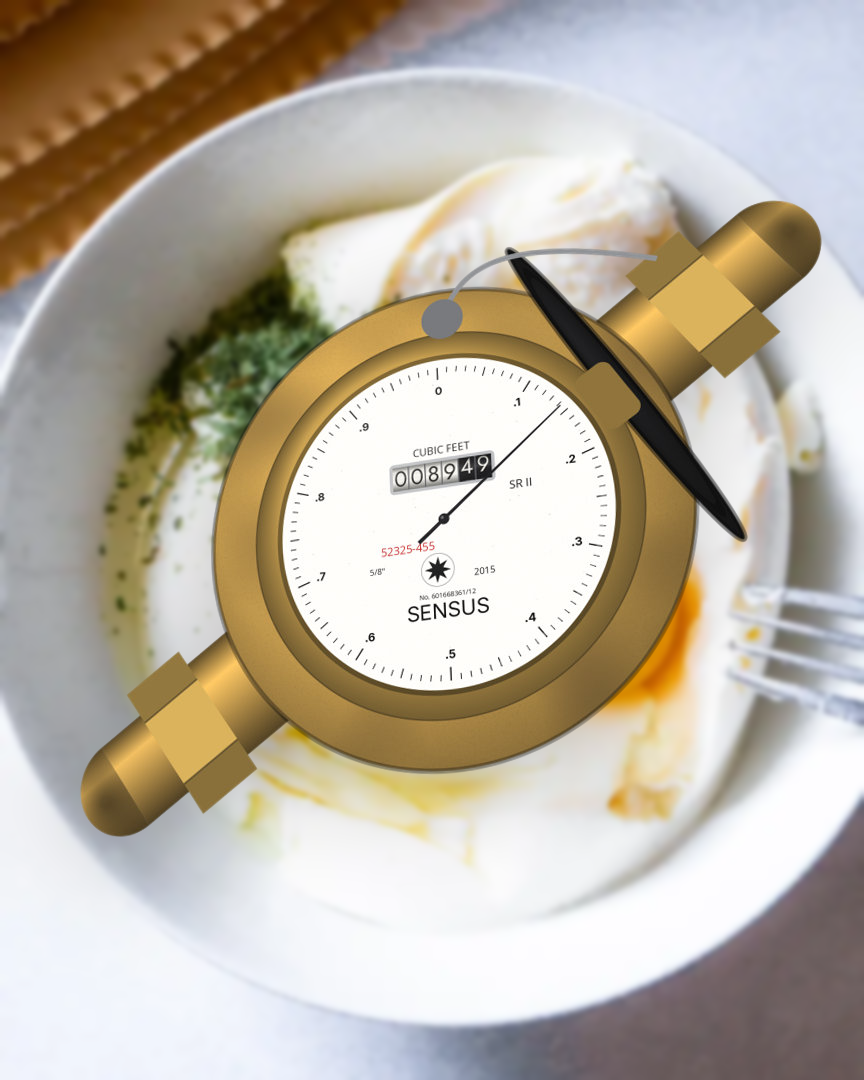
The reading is 8949.14 ft³
